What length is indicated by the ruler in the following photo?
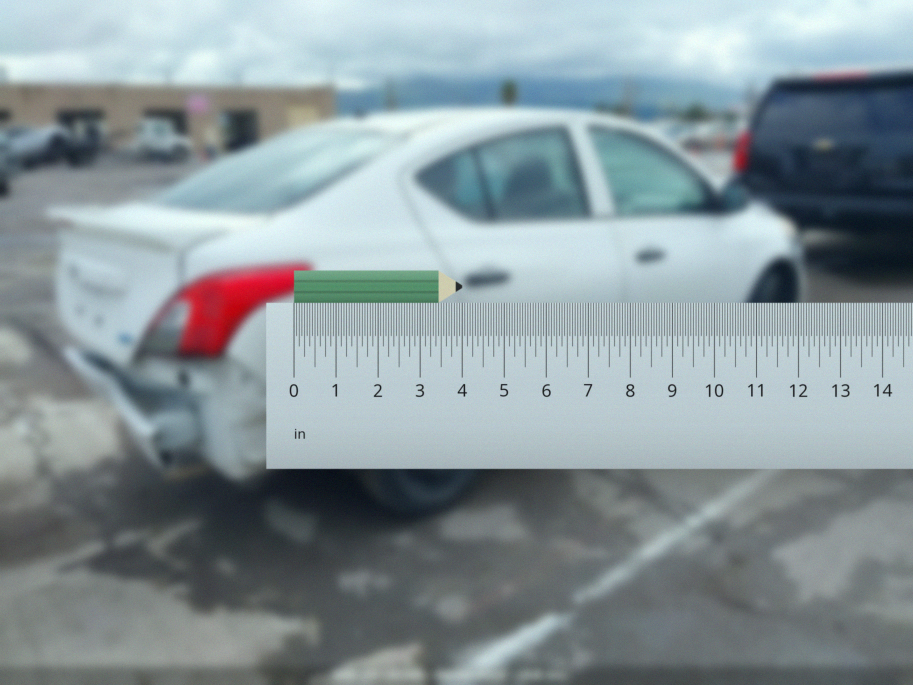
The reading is 4 in
